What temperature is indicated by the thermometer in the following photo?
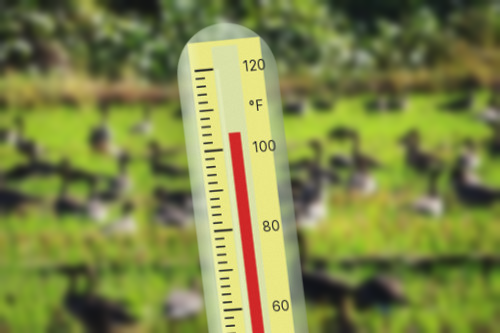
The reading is 104 °F
